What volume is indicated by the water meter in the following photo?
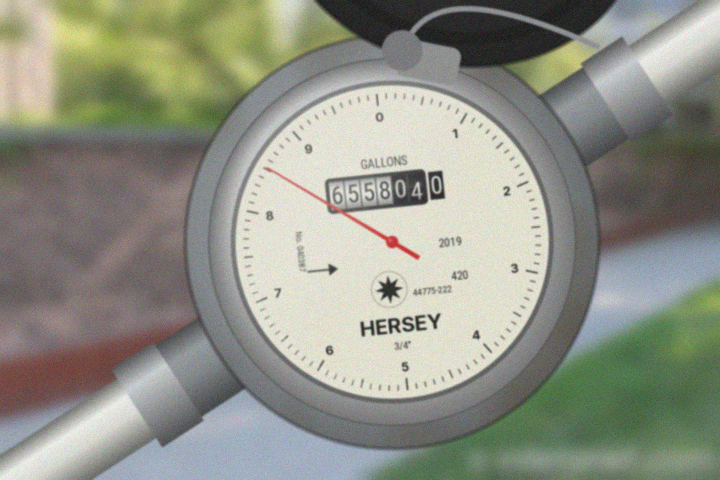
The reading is 6558038.5 gal
